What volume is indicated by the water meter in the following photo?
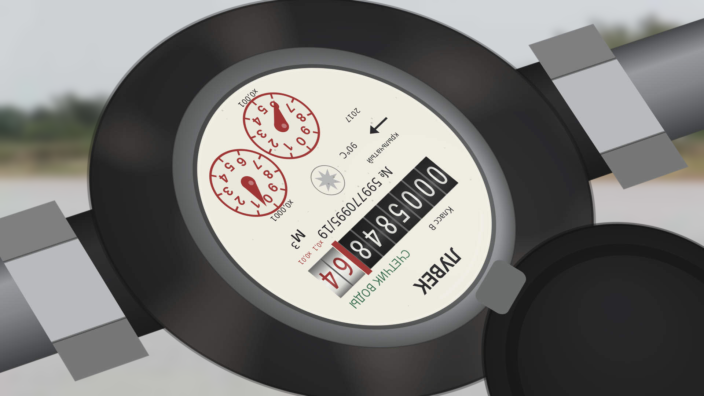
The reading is 5848.6460 m³
